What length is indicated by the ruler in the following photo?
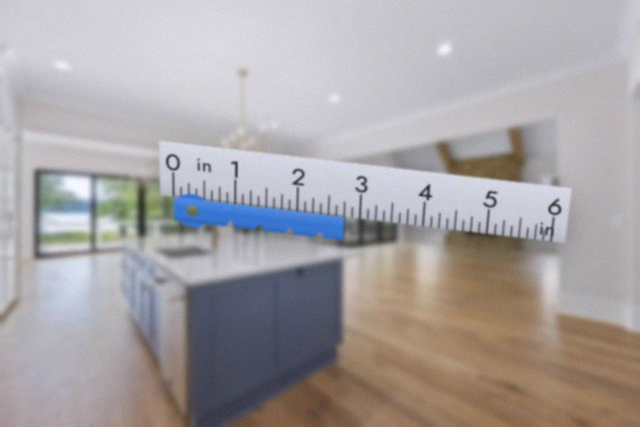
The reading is 2.75 in
